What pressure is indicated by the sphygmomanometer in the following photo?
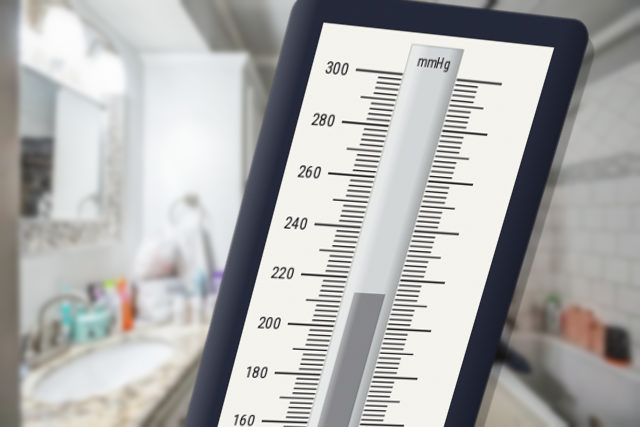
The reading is 214 mmHg
